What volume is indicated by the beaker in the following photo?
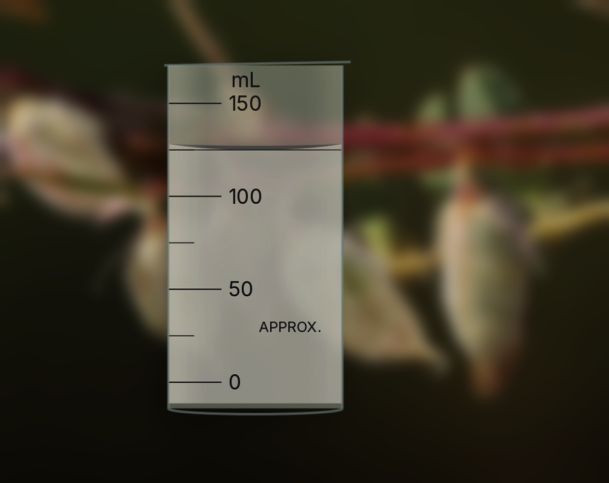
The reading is 125 mL
